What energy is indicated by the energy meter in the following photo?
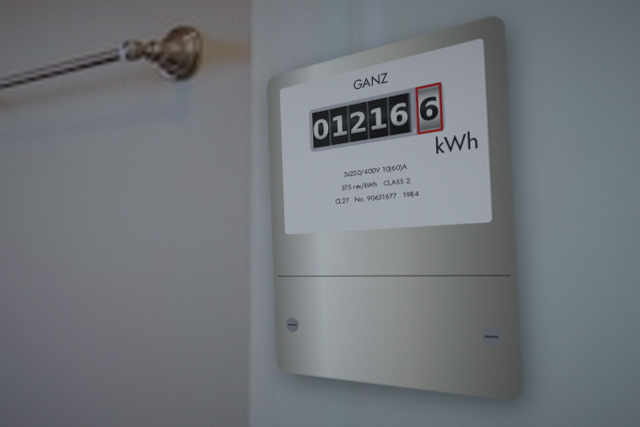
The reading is 1216.6 kWh
